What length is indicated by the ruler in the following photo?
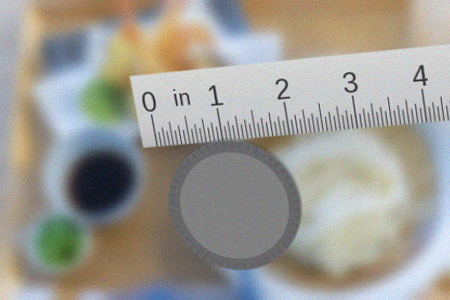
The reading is 2 in
